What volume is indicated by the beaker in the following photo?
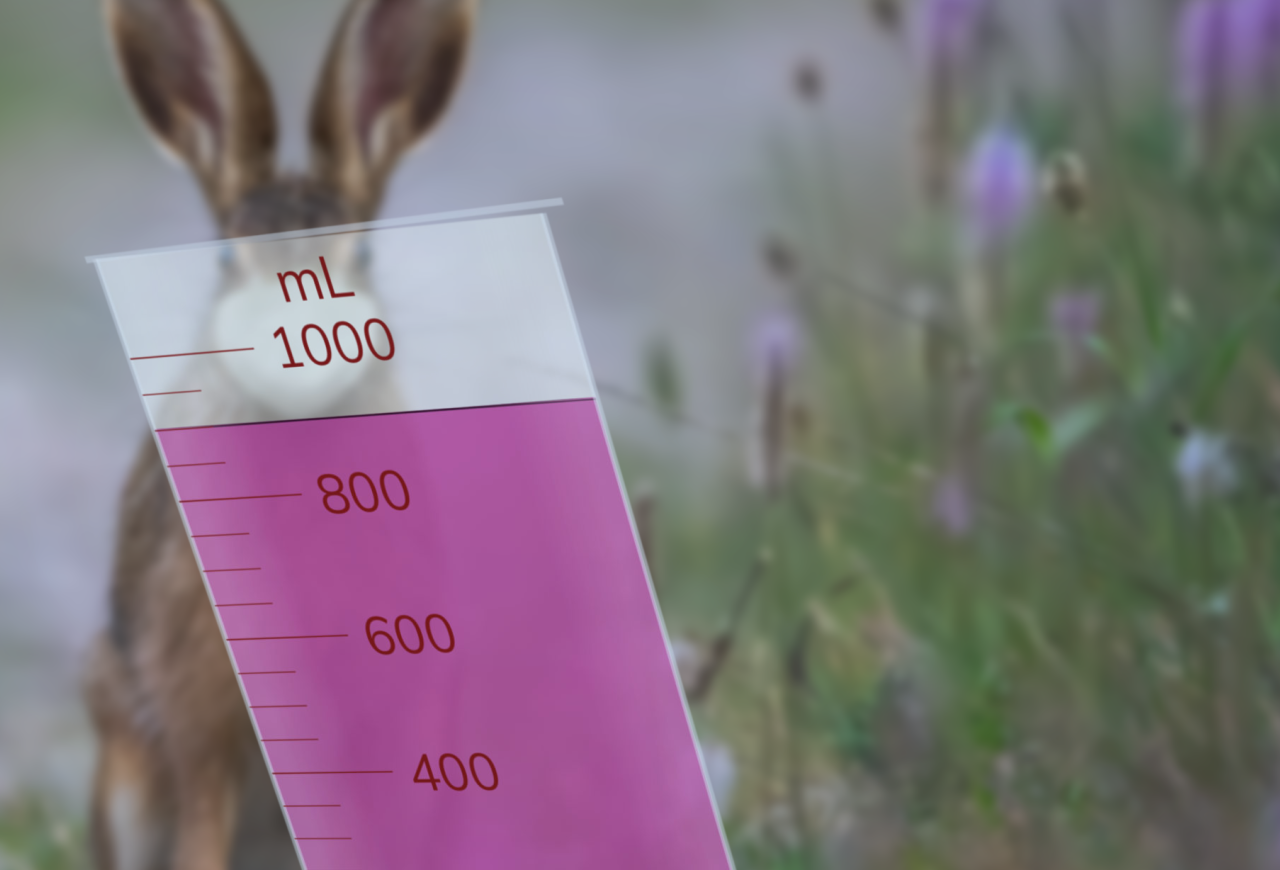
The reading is 900 mL
